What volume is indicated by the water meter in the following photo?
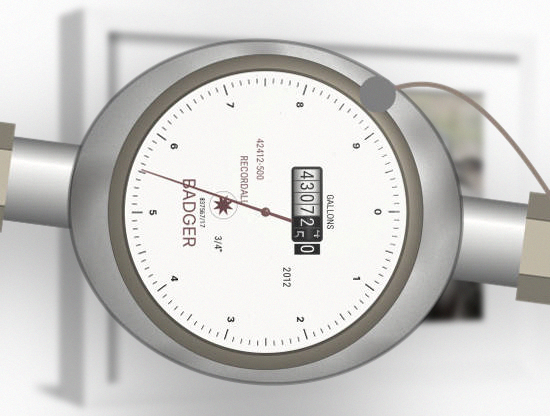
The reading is 4307245.5 gal
